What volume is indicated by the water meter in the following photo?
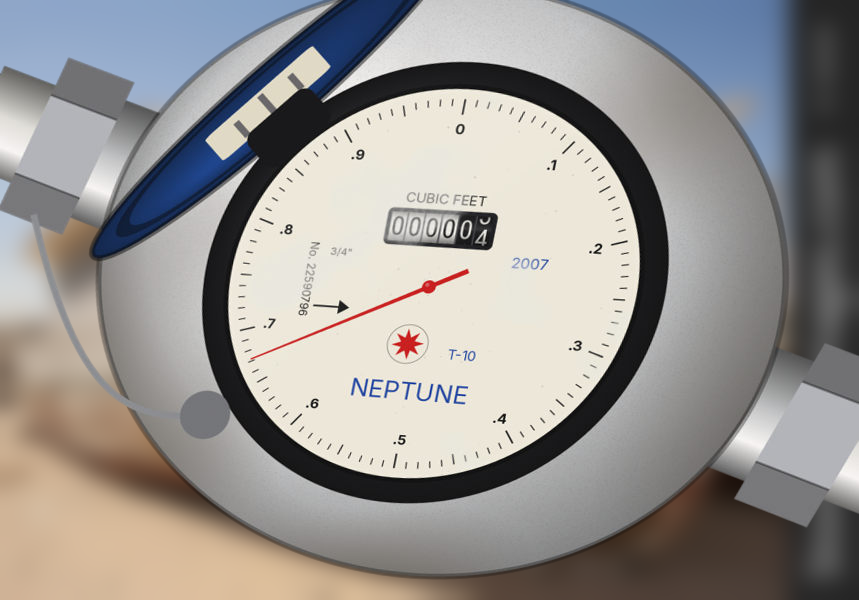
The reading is 3.67 ft³
